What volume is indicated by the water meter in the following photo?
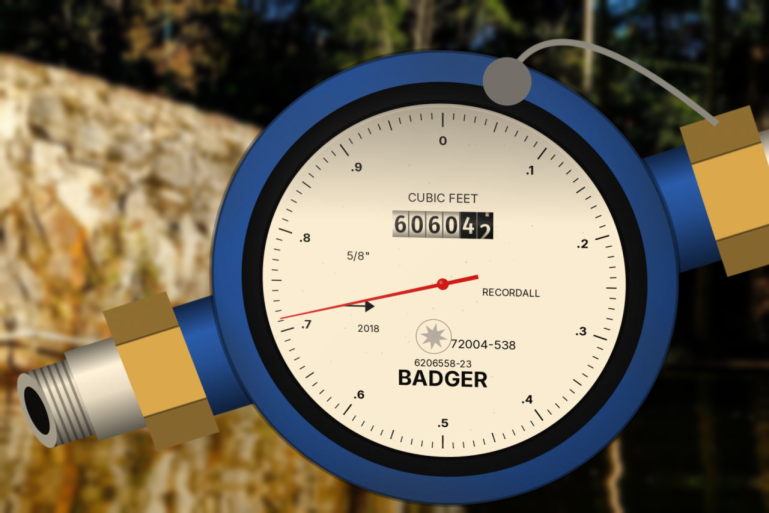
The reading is 606041.71 ft³
